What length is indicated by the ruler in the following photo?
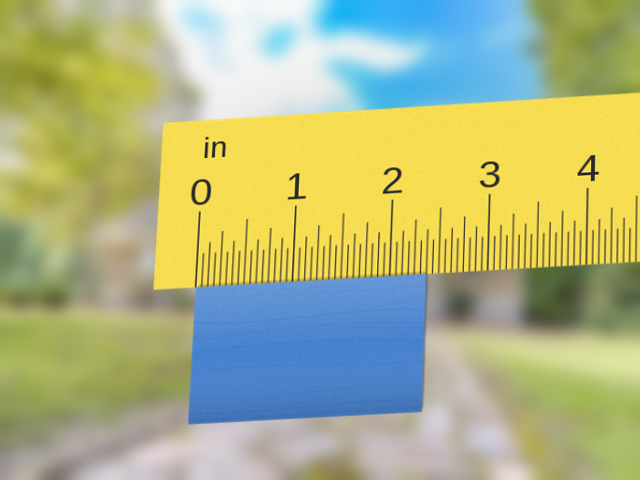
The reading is 2.375 in
